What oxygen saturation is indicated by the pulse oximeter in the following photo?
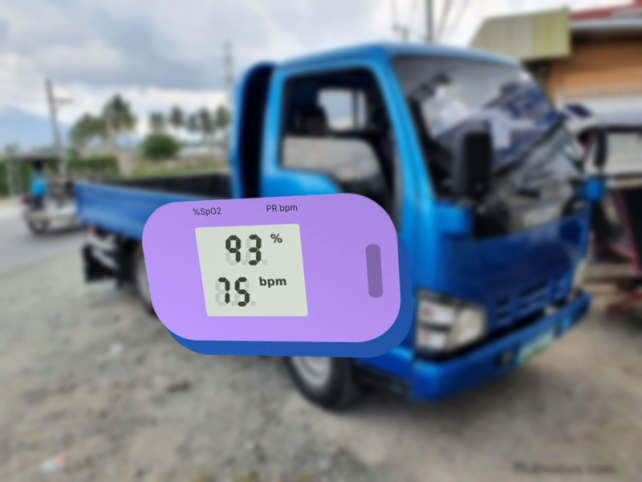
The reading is 93 %
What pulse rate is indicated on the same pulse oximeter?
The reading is 75 bpm
